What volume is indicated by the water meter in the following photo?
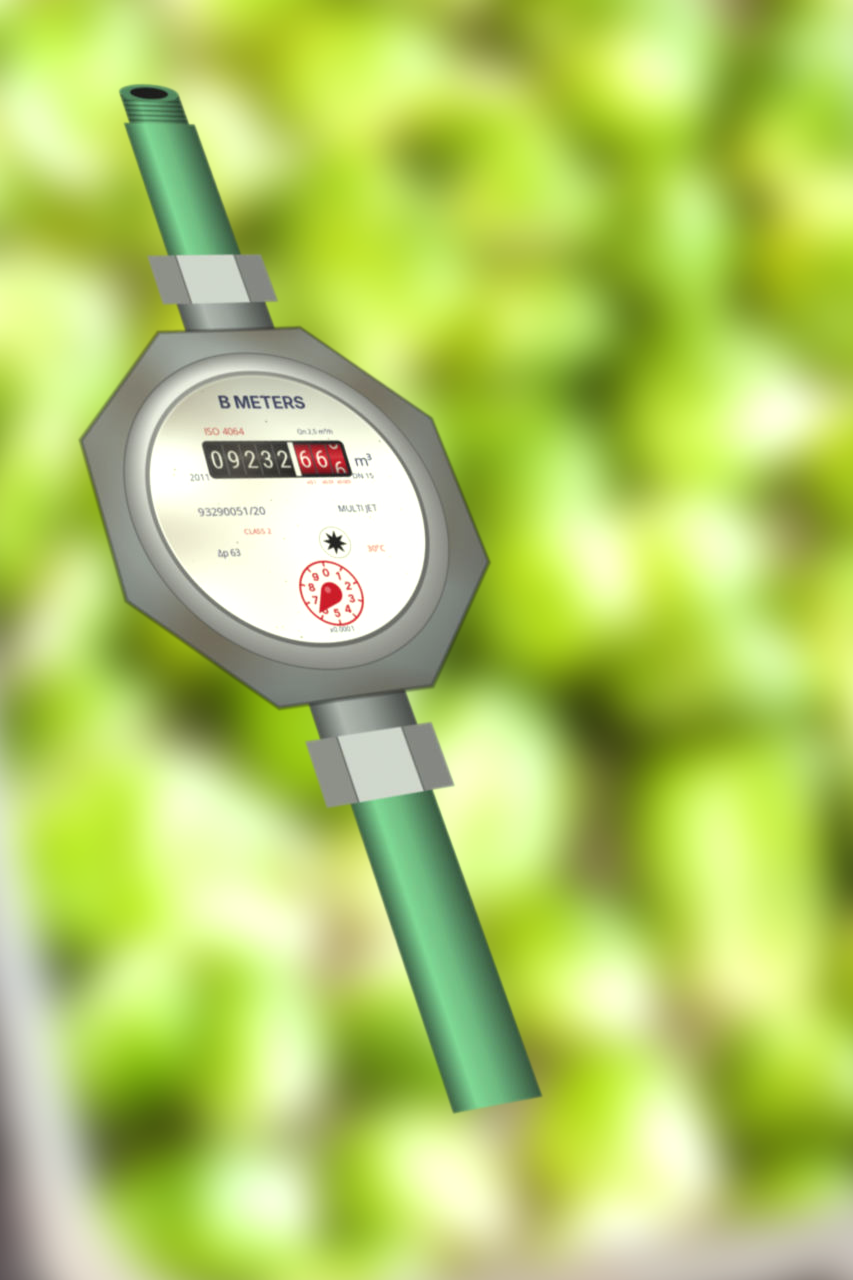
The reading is 9232.6656 m³
